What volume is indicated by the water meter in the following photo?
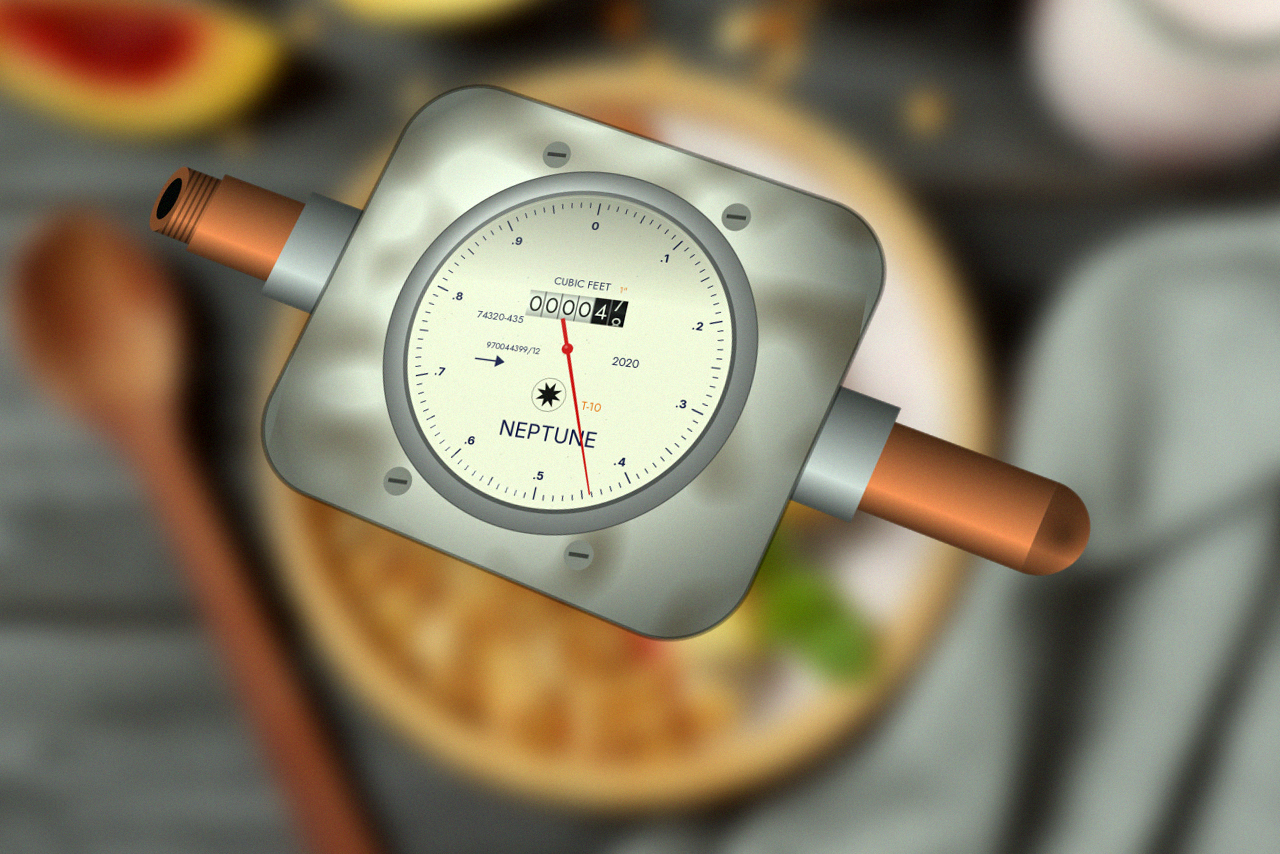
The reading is 47.44 ft³
